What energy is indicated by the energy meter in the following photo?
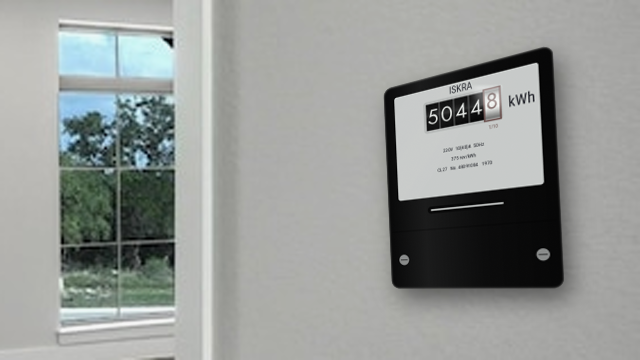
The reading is 5044.8 kWh
